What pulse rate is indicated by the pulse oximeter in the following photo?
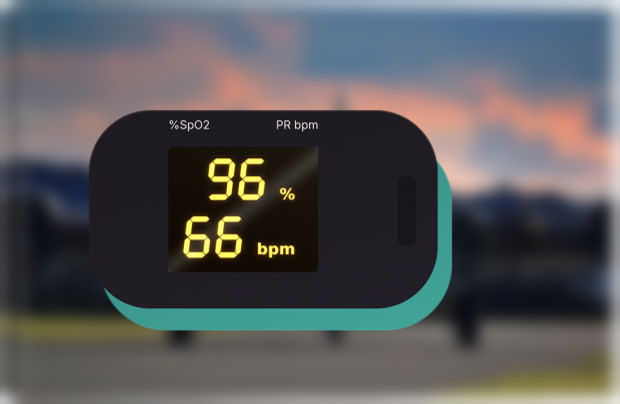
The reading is 66 bpm
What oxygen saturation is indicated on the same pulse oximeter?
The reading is 96 %
